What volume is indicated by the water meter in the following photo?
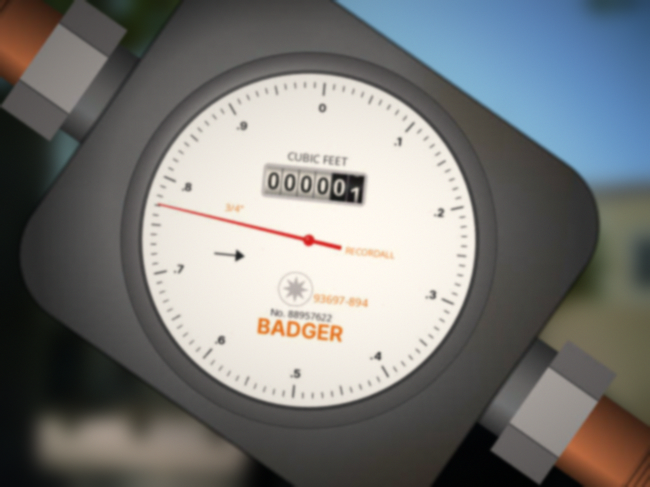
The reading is 0.77 ft³
